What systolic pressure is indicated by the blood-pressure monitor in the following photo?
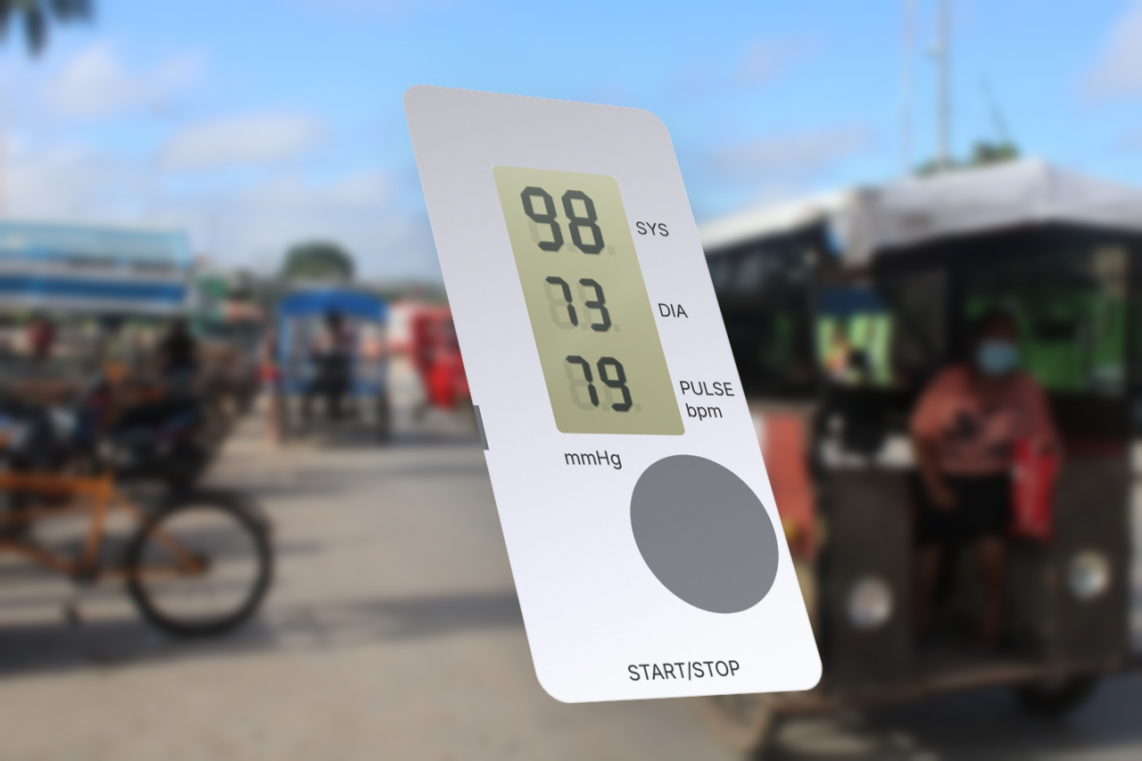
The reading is 98 mmHg
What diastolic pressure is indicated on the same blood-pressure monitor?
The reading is 73 mmHg
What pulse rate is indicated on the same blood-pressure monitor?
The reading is 79 bpm
